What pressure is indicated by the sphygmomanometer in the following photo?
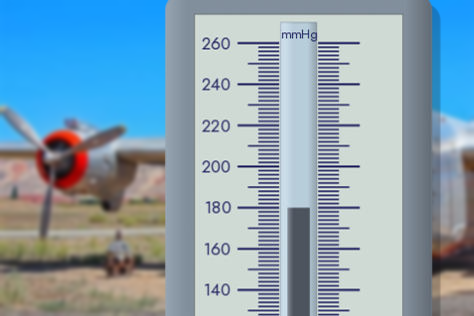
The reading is 180 mmHg
